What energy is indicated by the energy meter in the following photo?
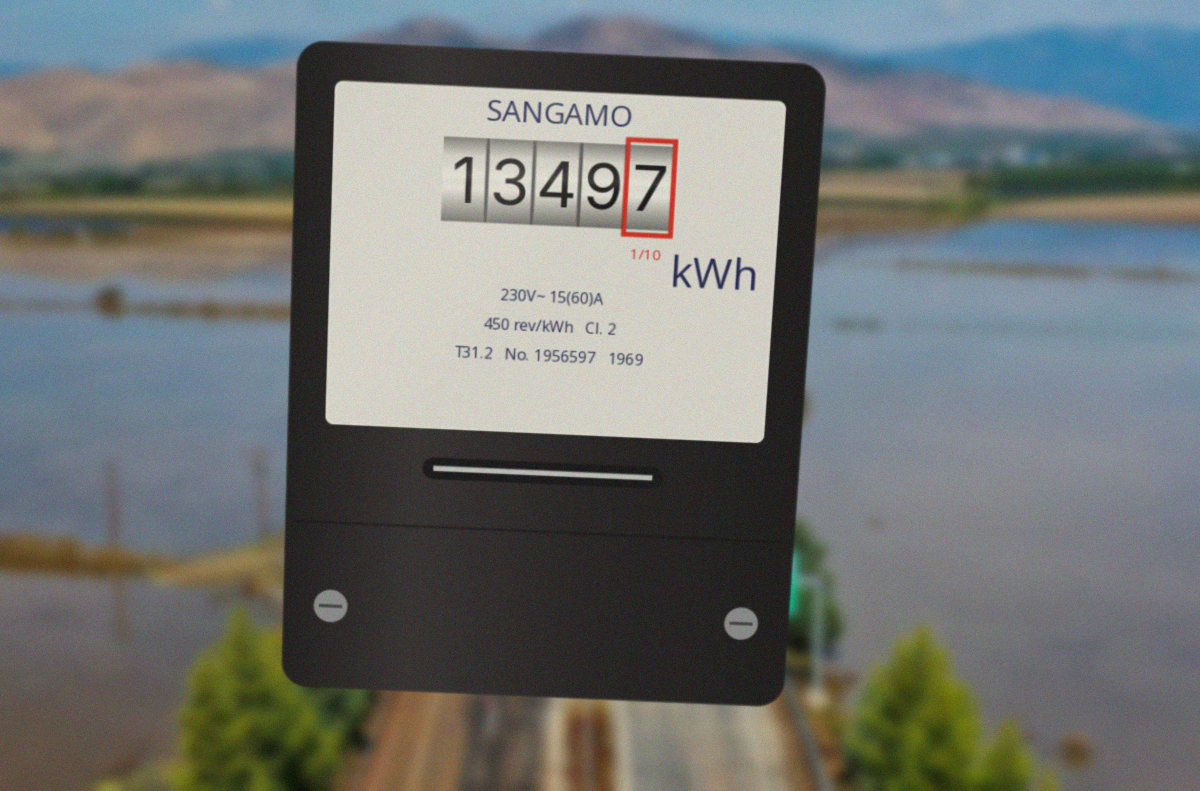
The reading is 1349.7 kWh
